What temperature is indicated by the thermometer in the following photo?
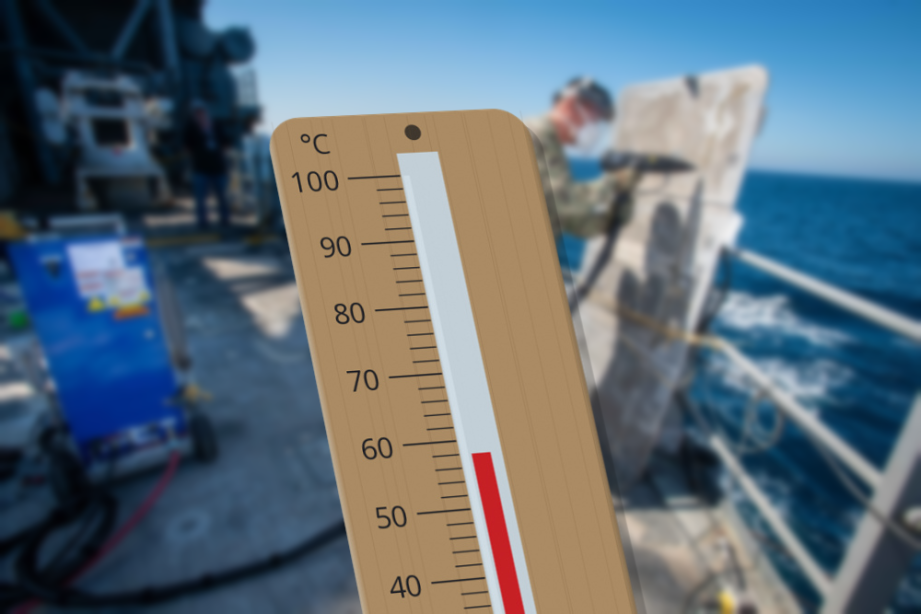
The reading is 58 °C
